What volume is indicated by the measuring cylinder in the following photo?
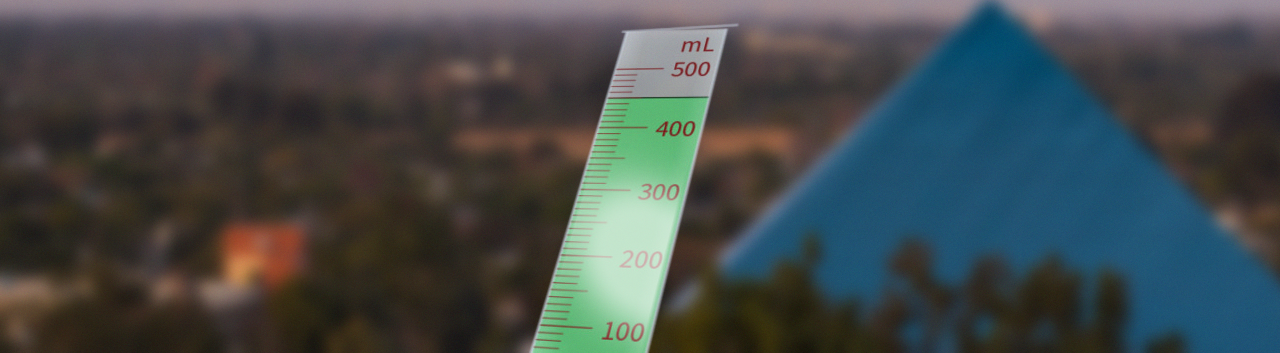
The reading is 450 mL
